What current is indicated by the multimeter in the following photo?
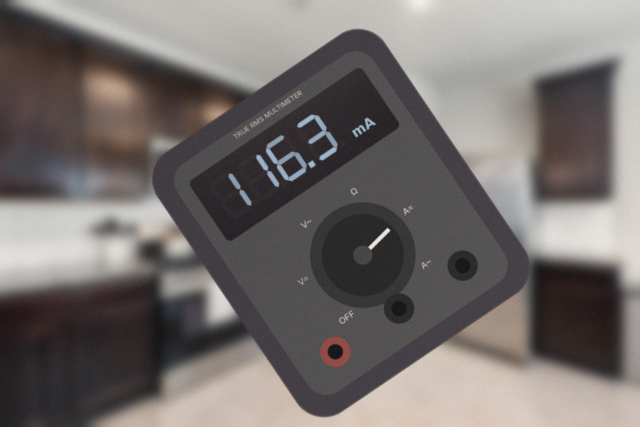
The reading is 116.3 mA
